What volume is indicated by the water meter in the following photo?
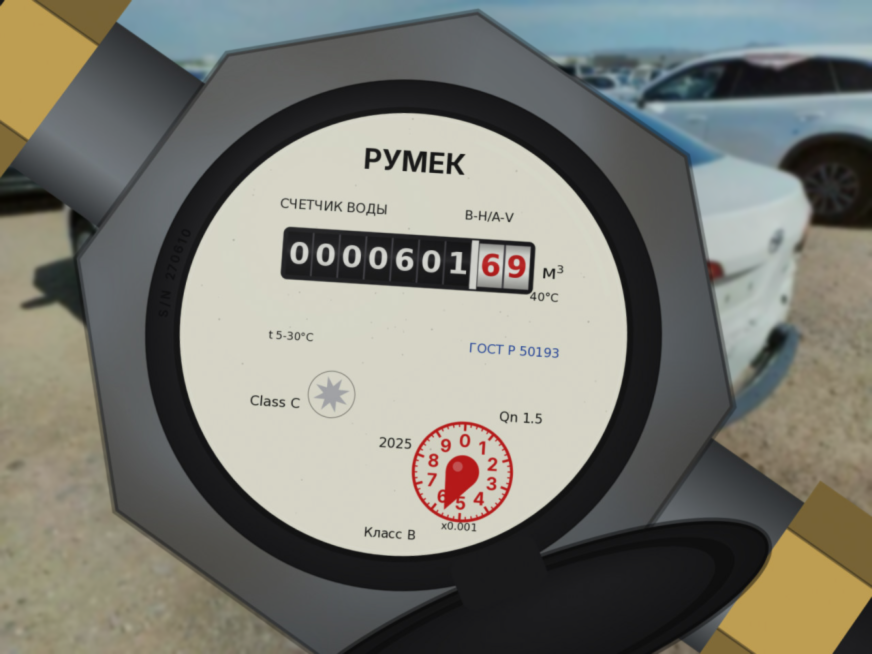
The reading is 601.695 m³
